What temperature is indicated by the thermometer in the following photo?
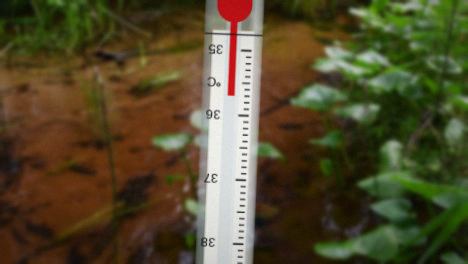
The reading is 35.7 °C
